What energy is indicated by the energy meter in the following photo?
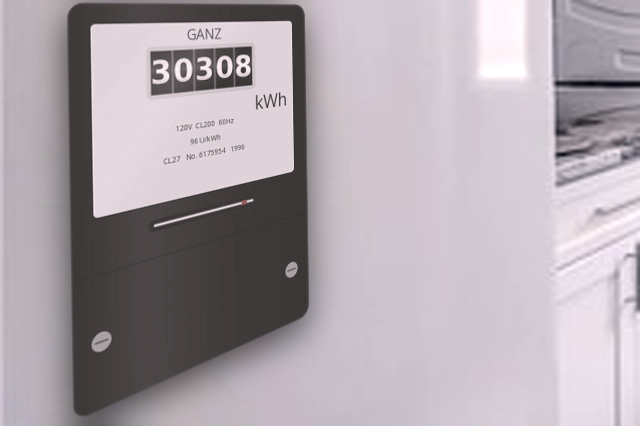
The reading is 30308 kWh
